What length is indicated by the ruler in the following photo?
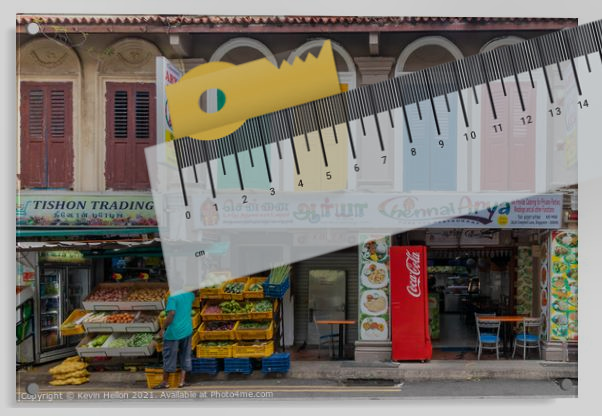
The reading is 6 cm
